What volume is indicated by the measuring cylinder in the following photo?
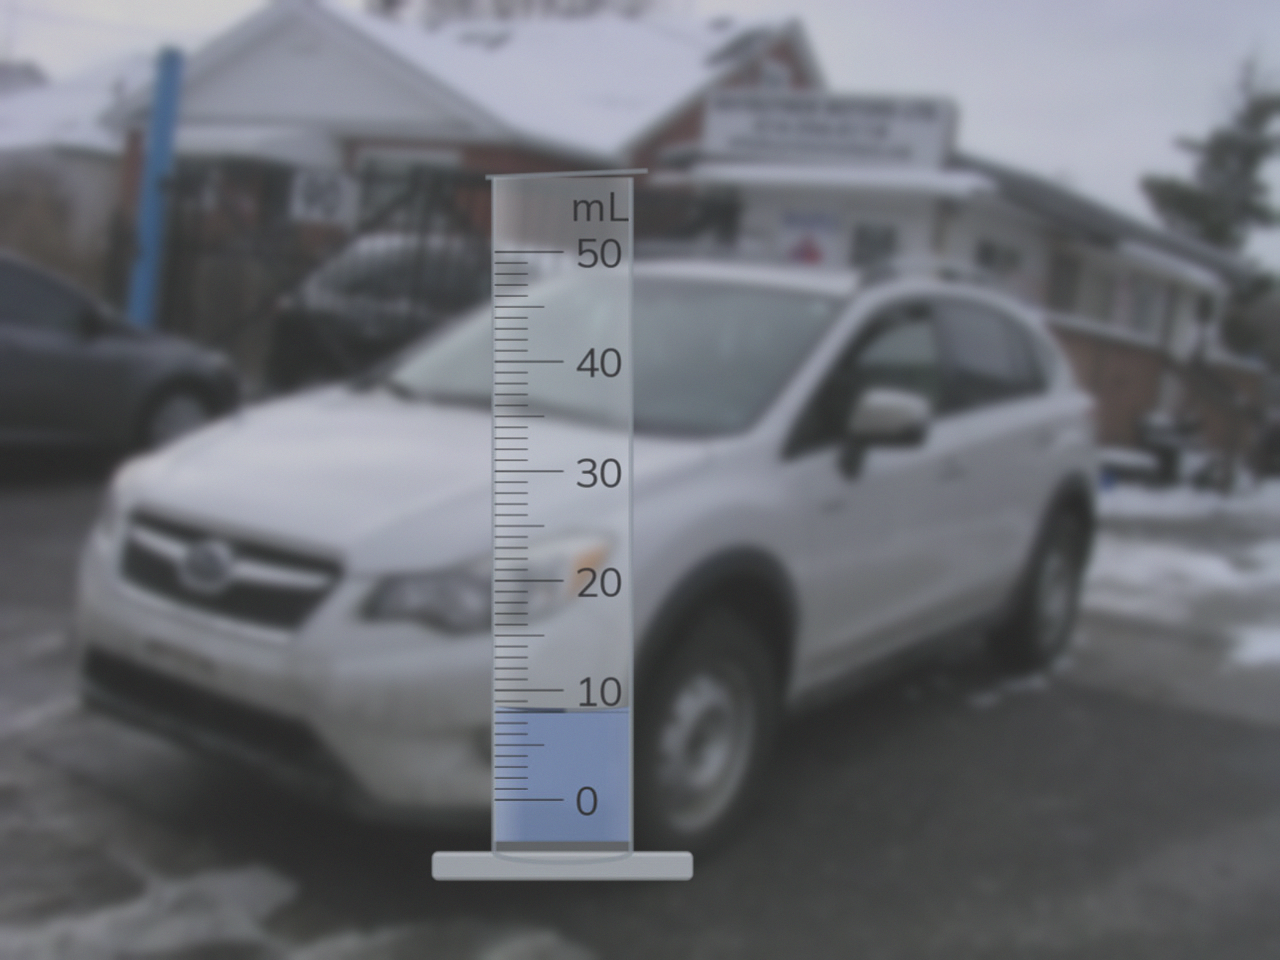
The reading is 8 mL
